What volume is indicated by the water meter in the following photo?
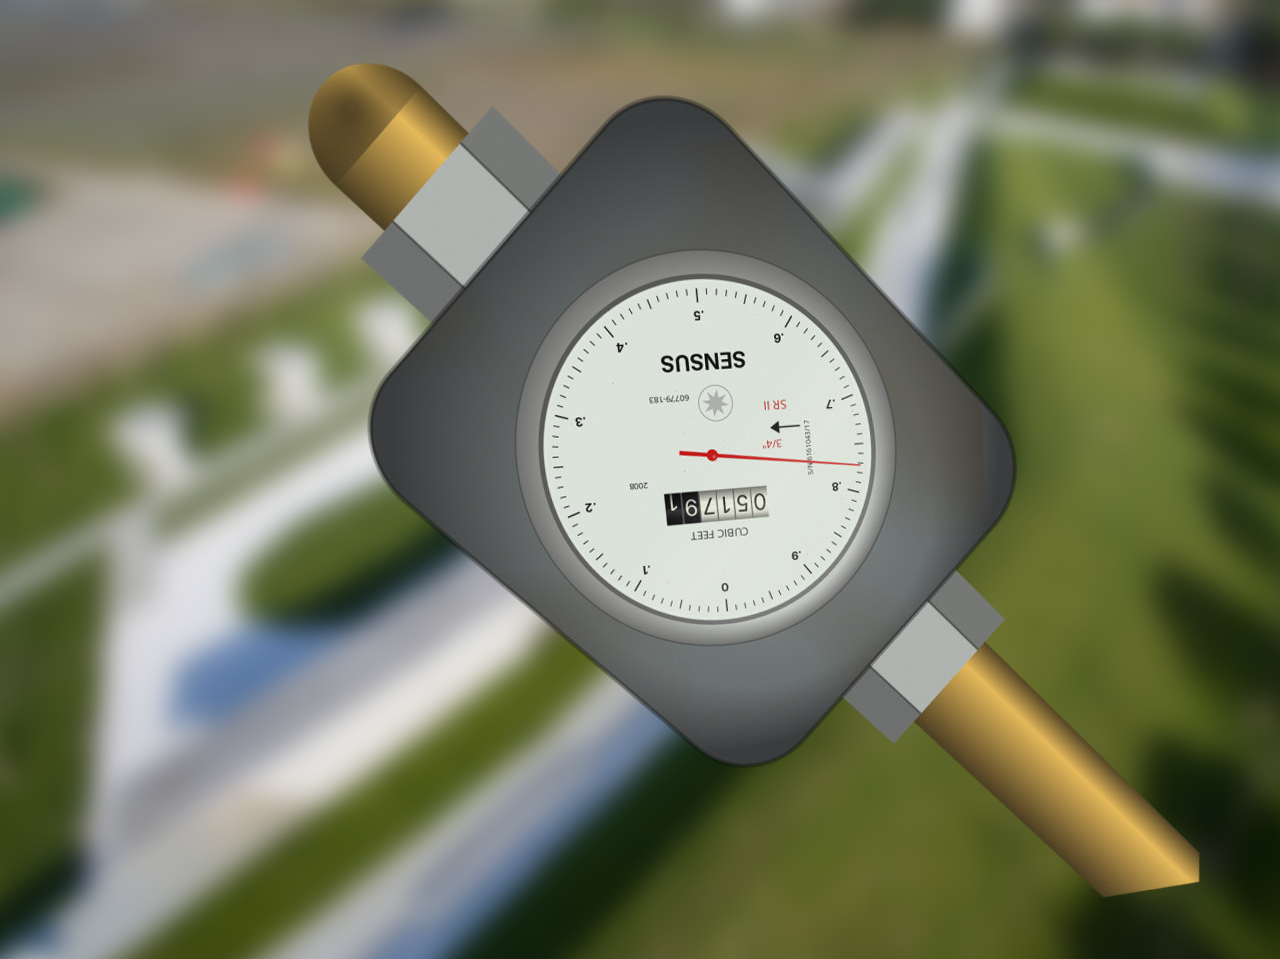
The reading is 51790.77 ft³
